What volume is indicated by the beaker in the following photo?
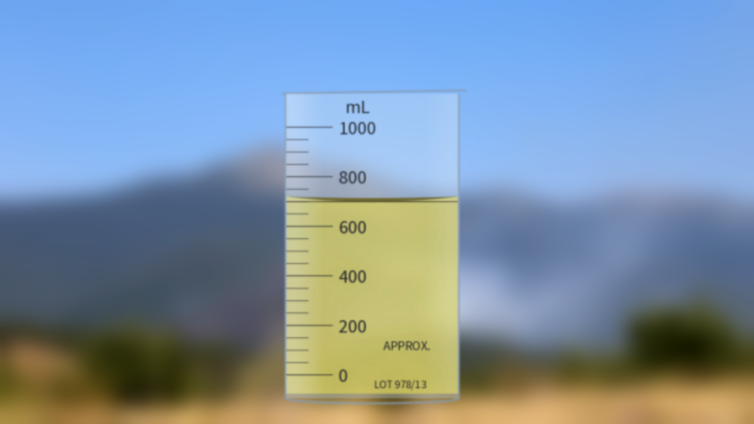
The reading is 700 mL
